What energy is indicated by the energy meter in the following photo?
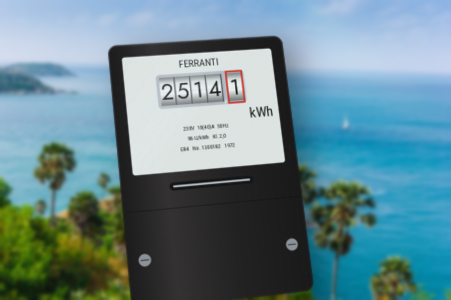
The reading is 2514.1 kWh
